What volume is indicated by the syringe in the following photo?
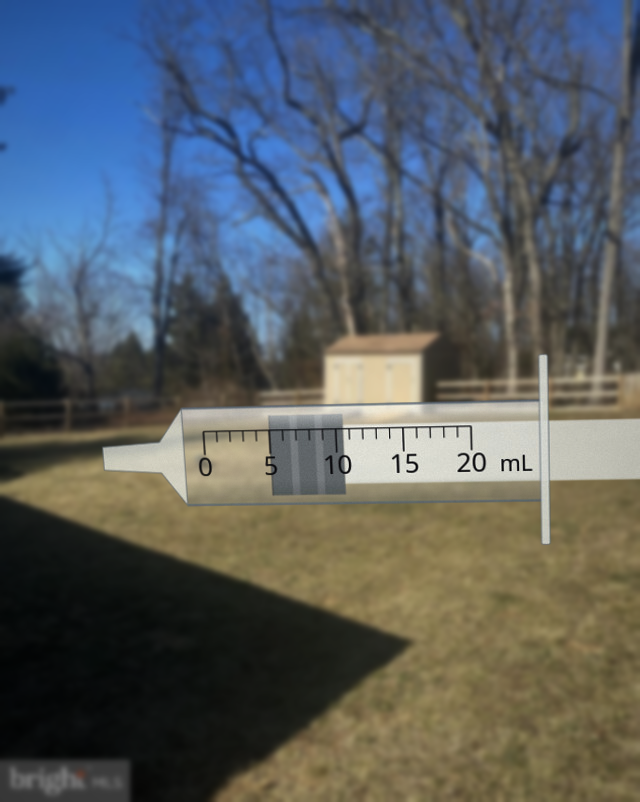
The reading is 5 mL
